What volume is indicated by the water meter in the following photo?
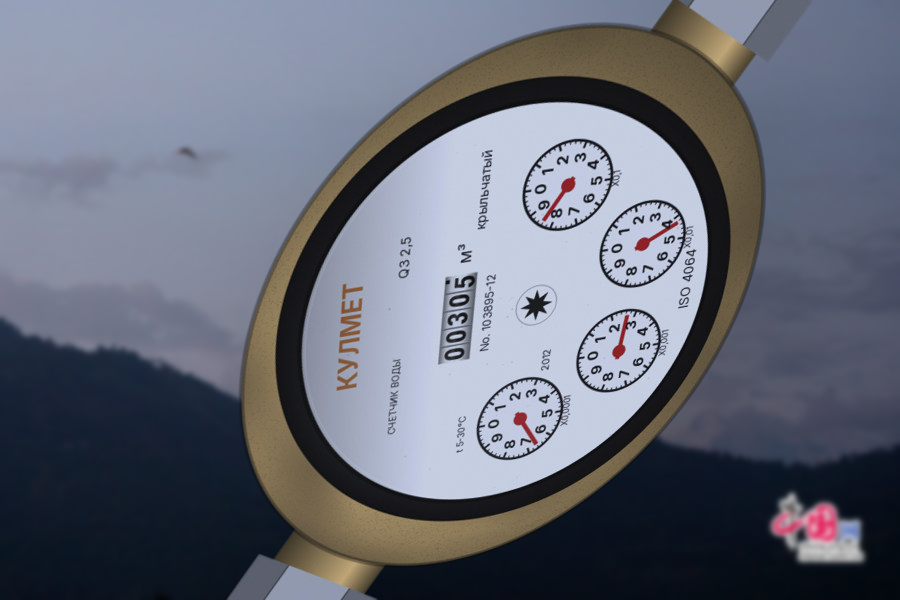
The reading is 304.8426 m³
